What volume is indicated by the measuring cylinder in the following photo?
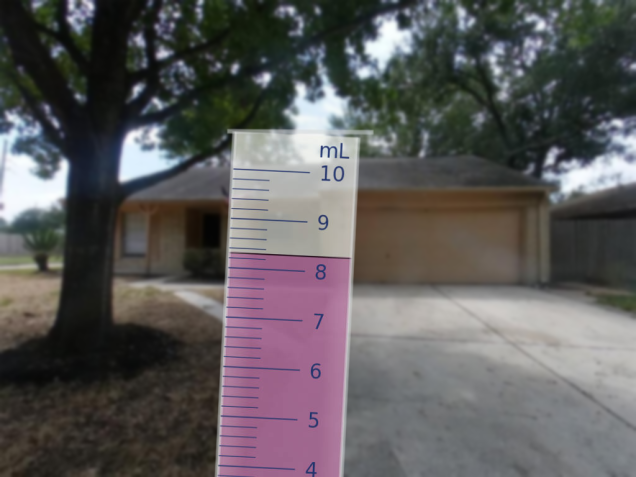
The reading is 8.3 mL
